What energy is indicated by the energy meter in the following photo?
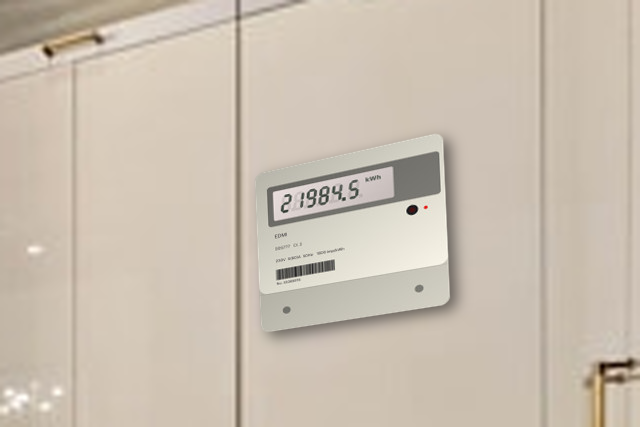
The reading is 21984.5 kWh
